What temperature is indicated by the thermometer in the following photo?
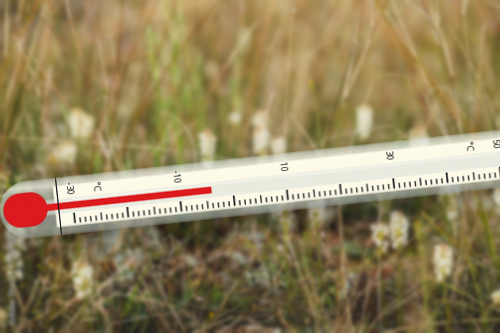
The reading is -4 °C
